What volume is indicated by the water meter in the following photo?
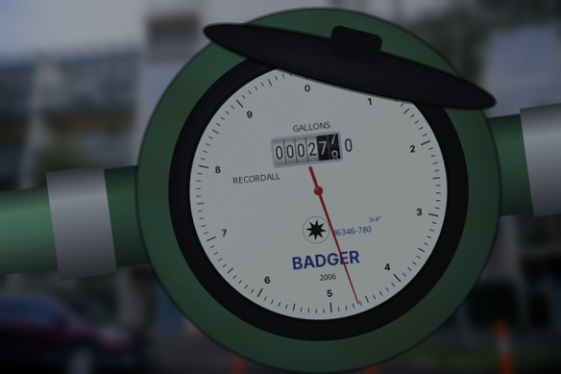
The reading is 2774.6 gal
